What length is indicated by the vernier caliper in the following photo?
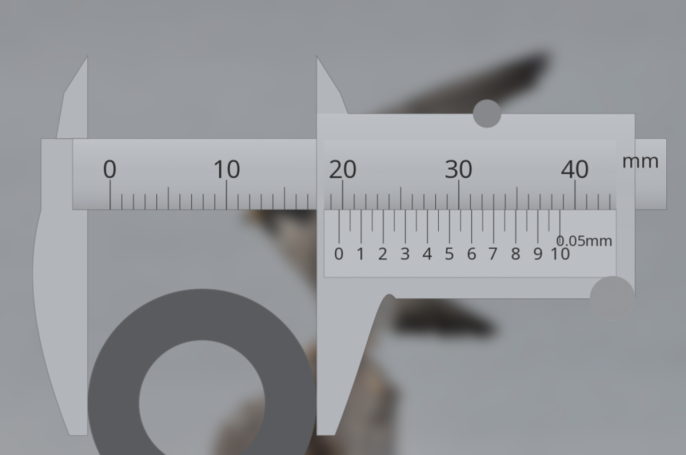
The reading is 19.7 mm
